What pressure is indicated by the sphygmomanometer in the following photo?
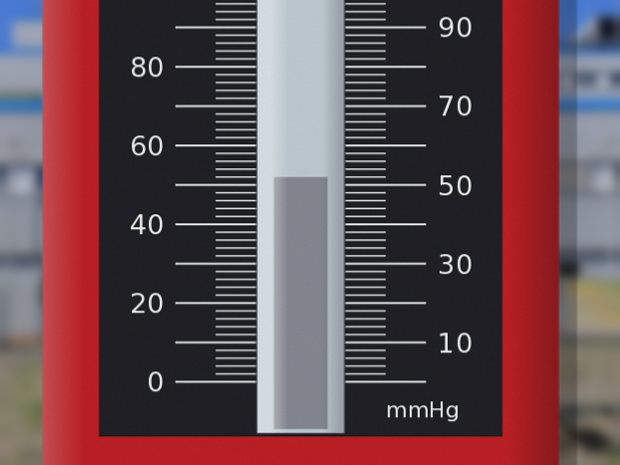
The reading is 52 mmHg
